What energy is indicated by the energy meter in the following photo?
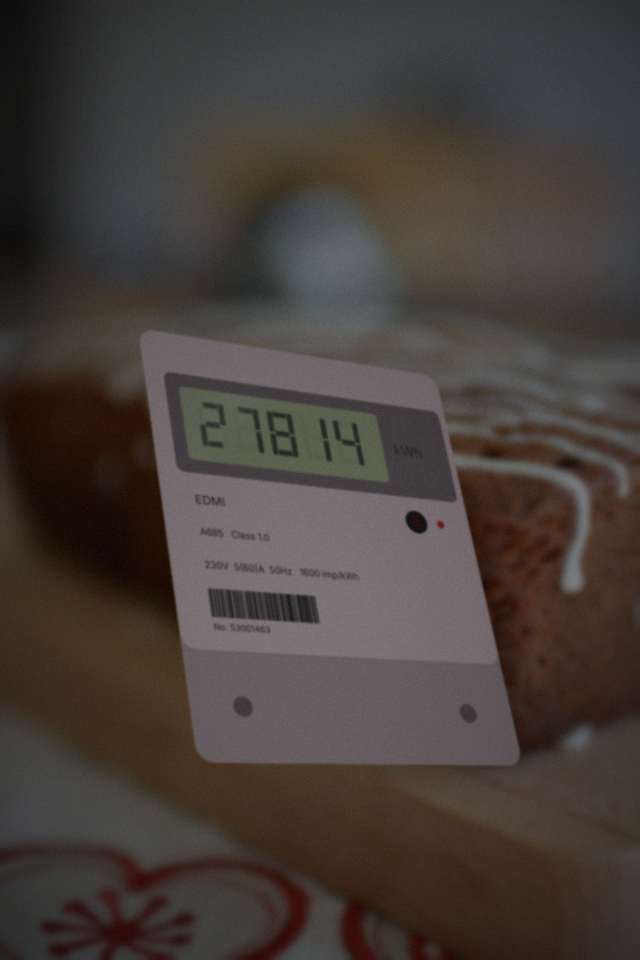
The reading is 27814 kWh
